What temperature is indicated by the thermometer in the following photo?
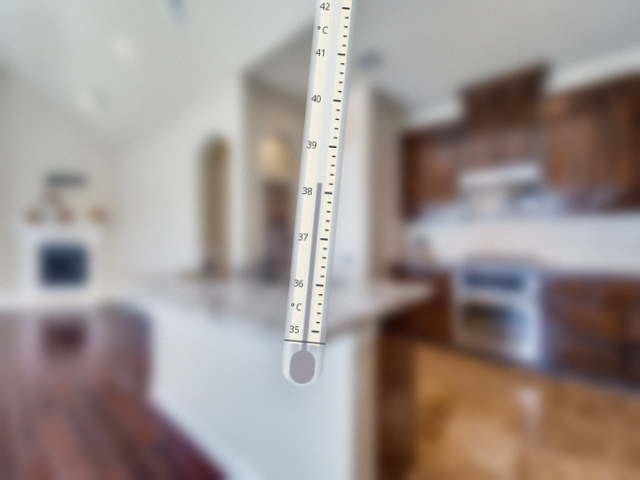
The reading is 38.2 °C
